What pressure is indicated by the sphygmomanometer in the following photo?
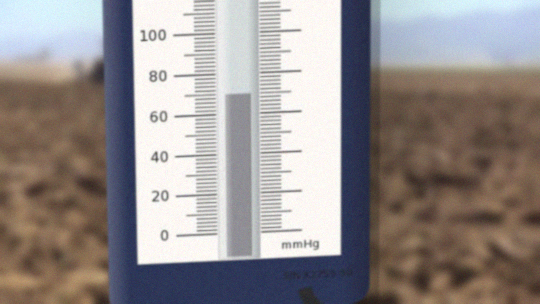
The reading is 70 mmHg
